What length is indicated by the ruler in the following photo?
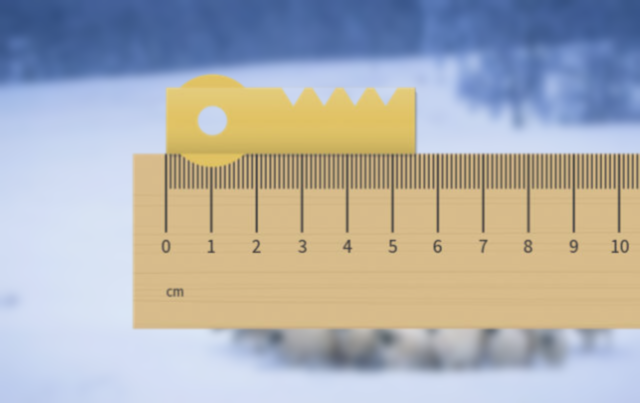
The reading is 5.5 cm
